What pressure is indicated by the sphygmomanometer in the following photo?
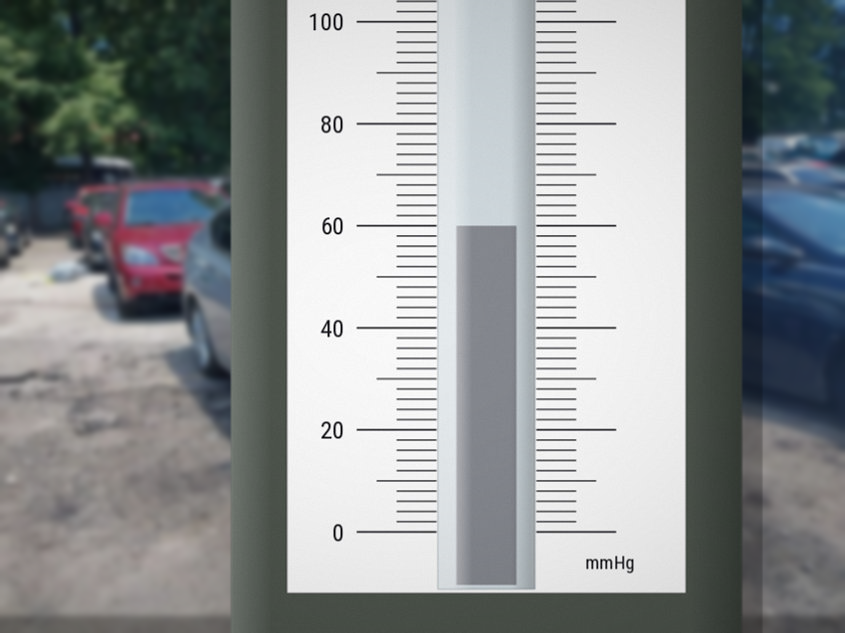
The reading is 60 mmHg
